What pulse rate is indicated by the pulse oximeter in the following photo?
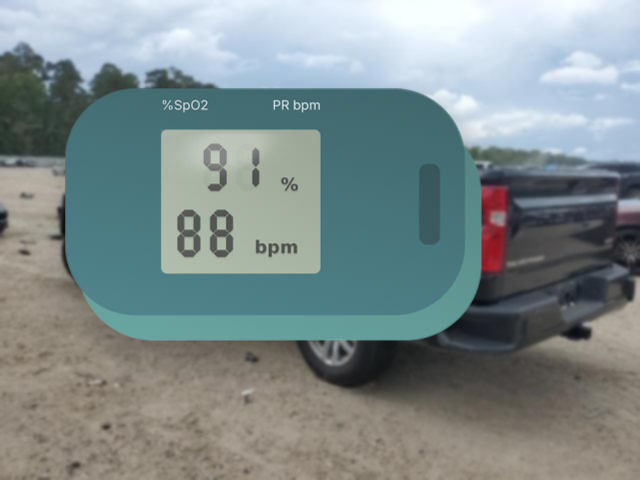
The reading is 88 bpm
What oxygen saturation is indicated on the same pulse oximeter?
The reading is 91 %
